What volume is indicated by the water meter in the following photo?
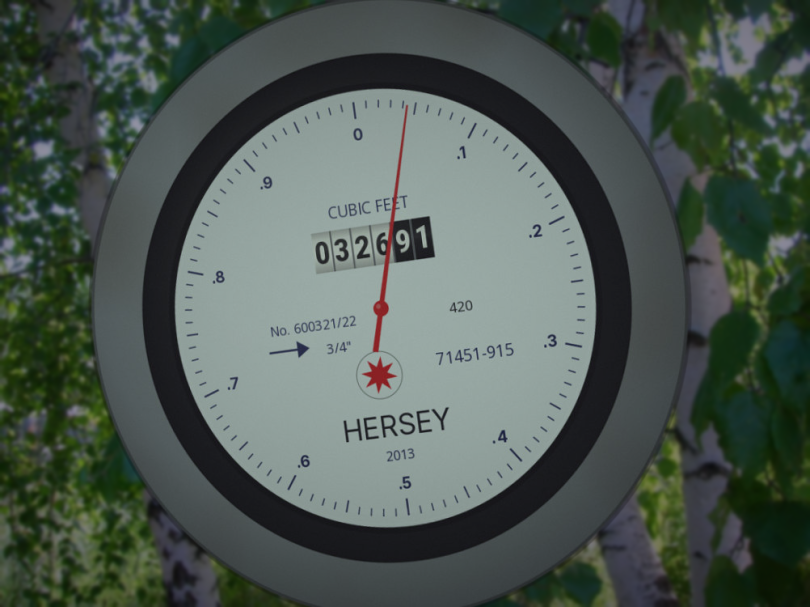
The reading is 32691.04 ft³
